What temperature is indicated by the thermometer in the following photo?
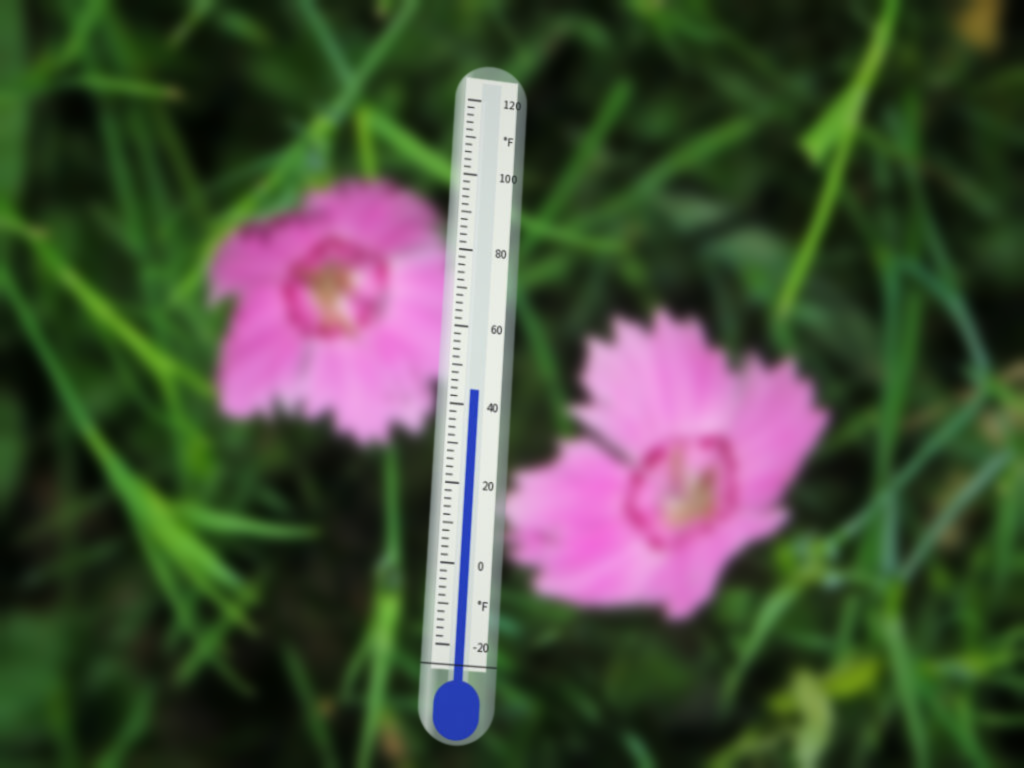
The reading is 44 °F
